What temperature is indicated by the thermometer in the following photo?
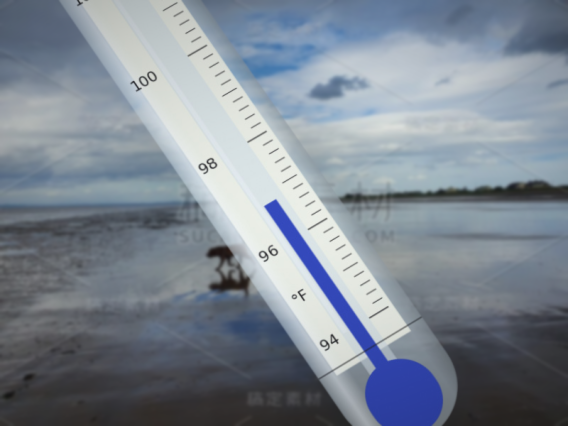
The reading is 96.8 °F
